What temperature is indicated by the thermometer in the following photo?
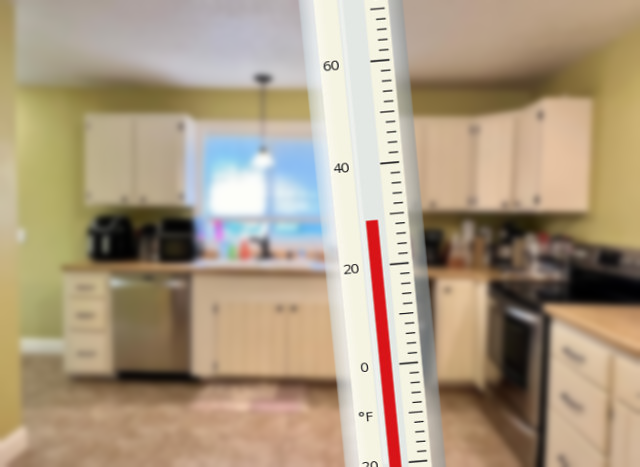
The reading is 29 °F
